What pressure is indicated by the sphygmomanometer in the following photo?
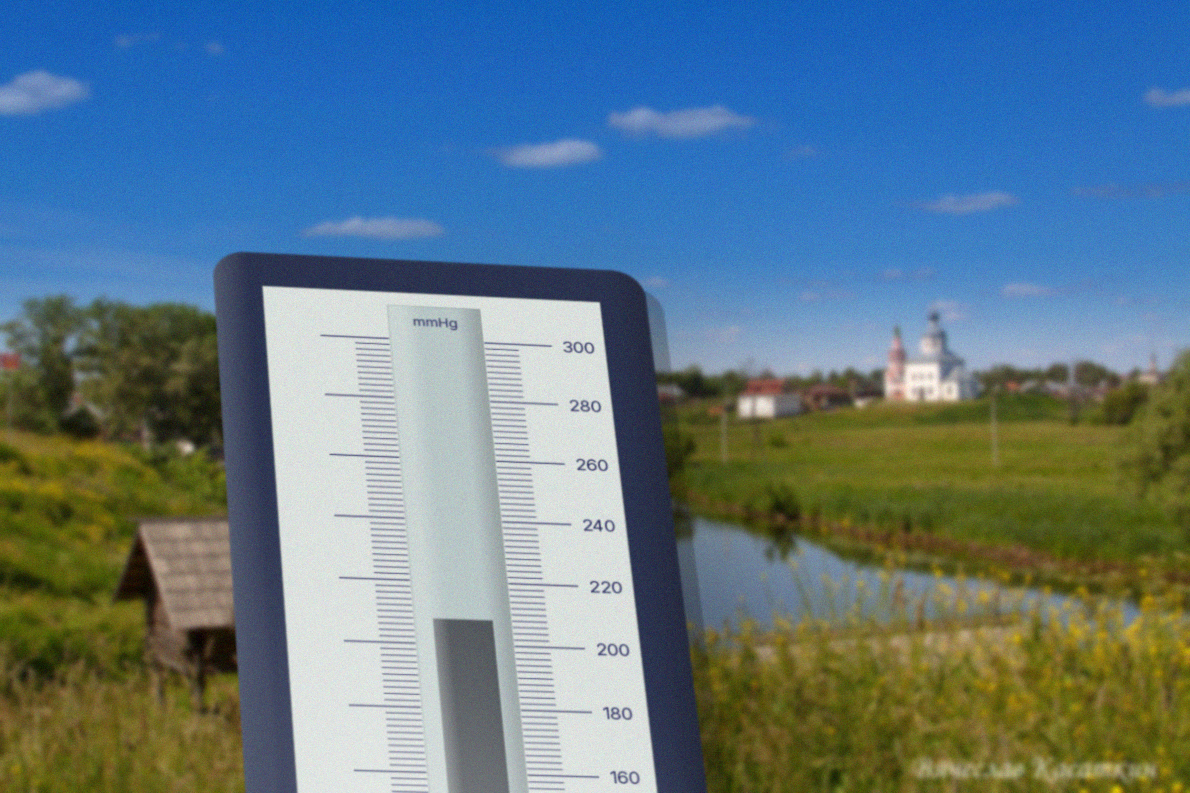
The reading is 208 mmHg
